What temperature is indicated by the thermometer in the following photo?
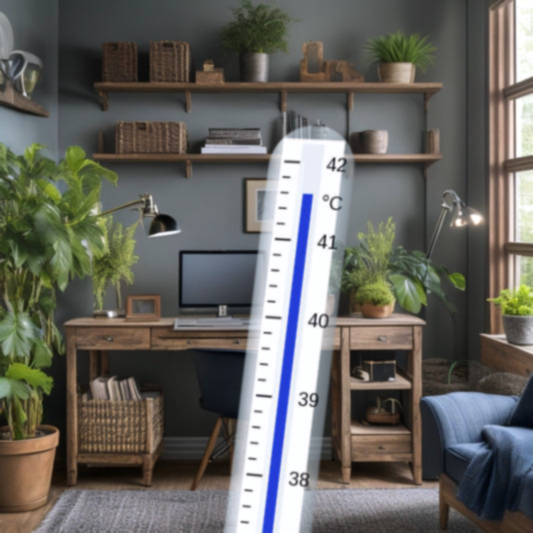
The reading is 41.6 °C
